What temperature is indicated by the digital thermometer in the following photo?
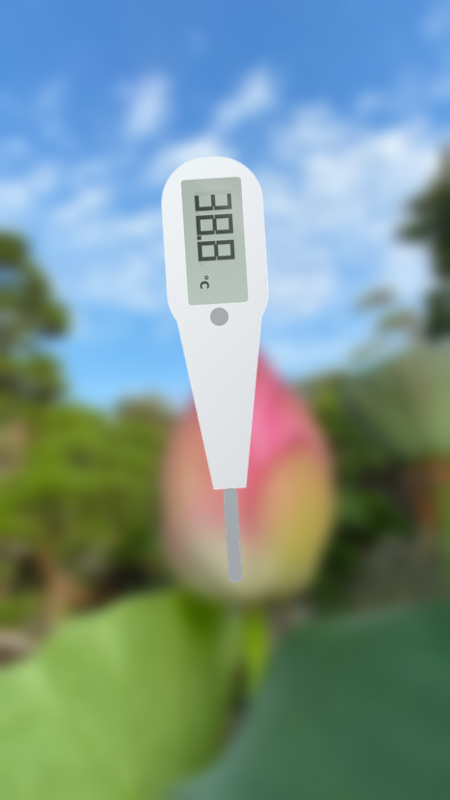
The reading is 38.8 °C
